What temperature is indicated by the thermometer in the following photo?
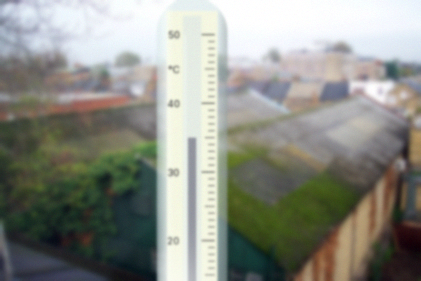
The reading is 35 °C
